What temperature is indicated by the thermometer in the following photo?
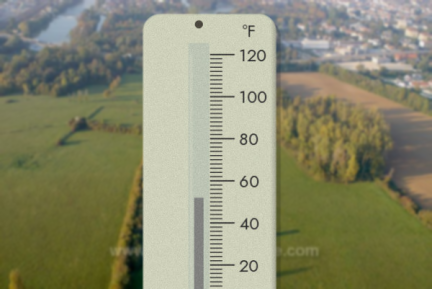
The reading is 52 °F
